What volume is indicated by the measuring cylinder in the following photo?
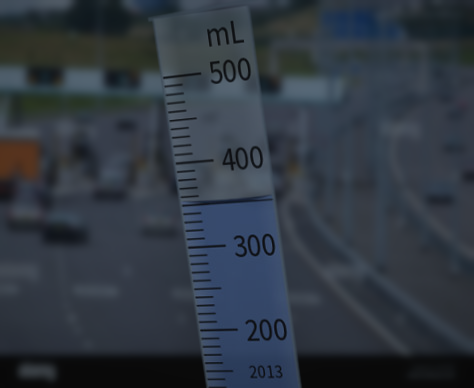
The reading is 350 mL
